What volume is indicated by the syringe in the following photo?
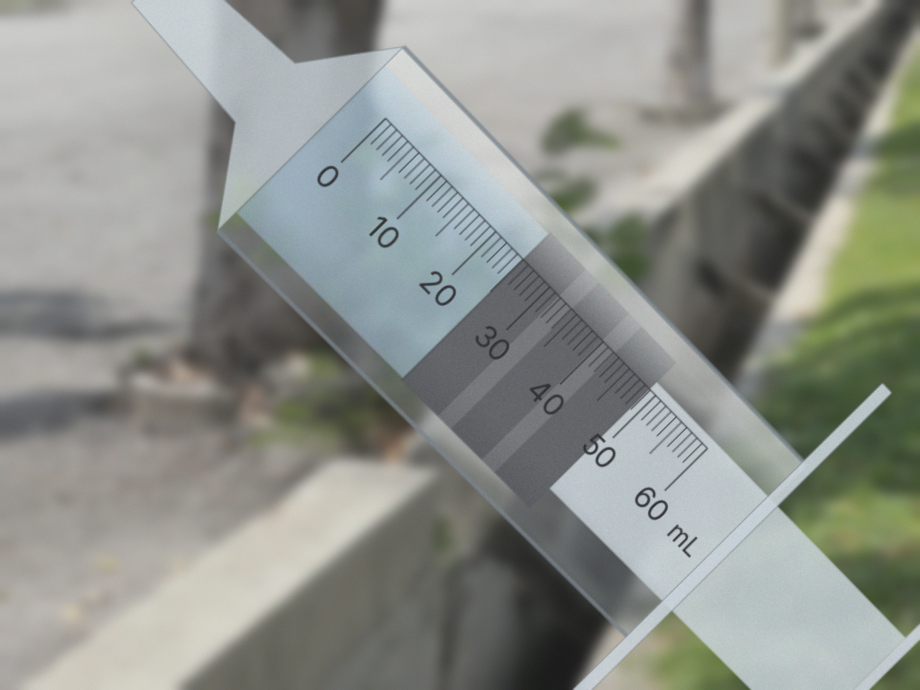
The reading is 25 mL
